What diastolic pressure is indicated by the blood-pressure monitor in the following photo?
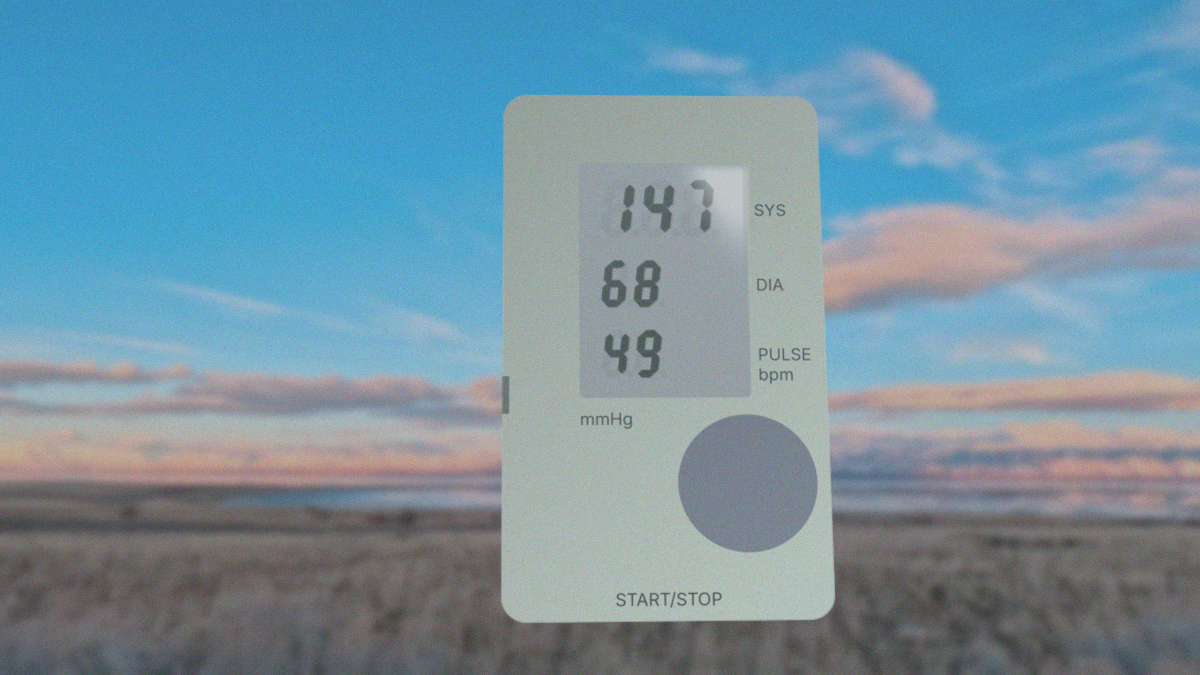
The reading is 68 mmHg
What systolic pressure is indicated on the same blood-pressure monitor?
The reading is 147 mmHg
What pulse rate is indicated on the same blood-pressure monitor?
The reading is 49 bpm
